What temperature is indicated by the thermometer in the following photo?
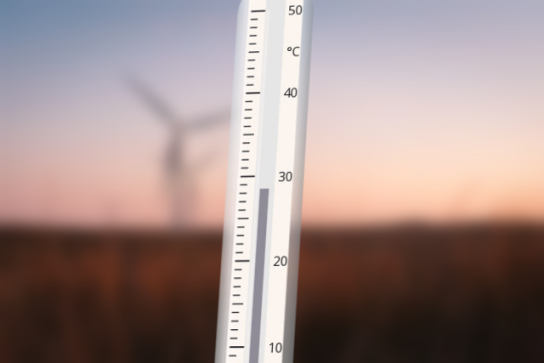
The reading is 28.5 °C
